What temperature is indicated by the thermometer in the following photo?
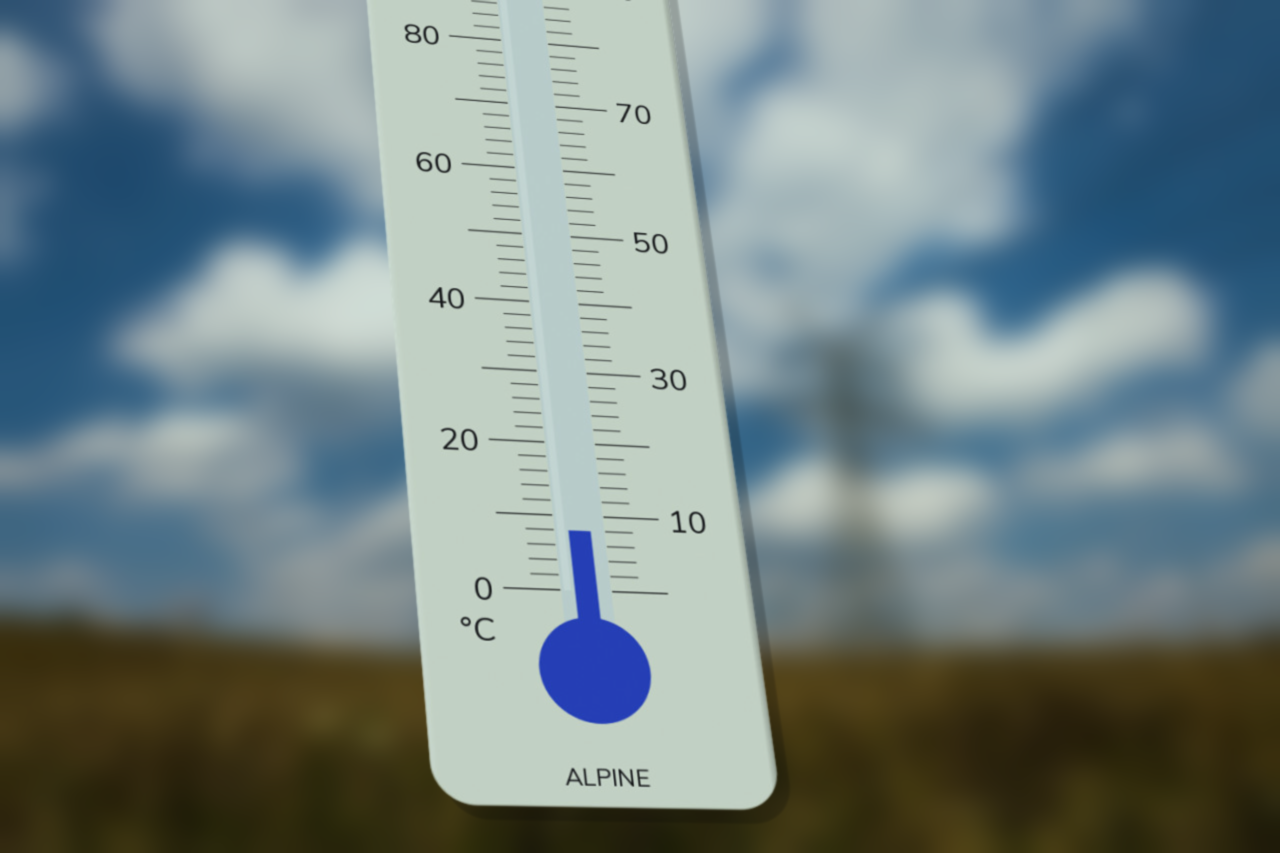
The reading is 8 °C
